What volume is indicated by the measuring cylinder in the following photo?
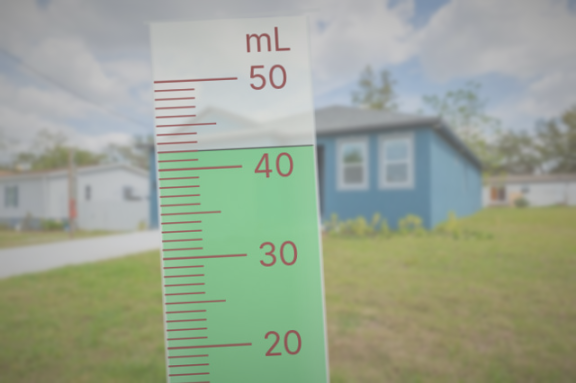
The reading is 42 mL
